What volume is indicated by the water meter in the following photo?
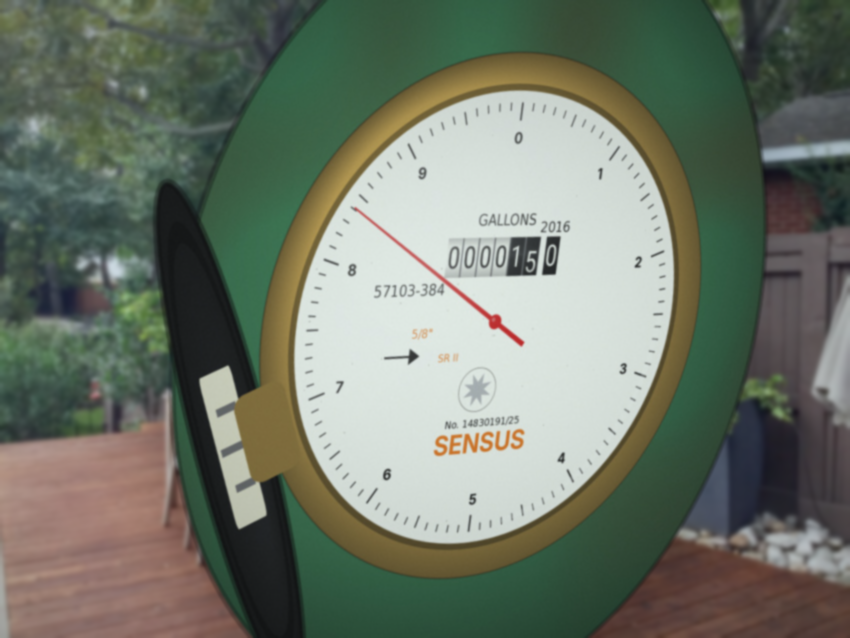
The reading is 148.4 gal
